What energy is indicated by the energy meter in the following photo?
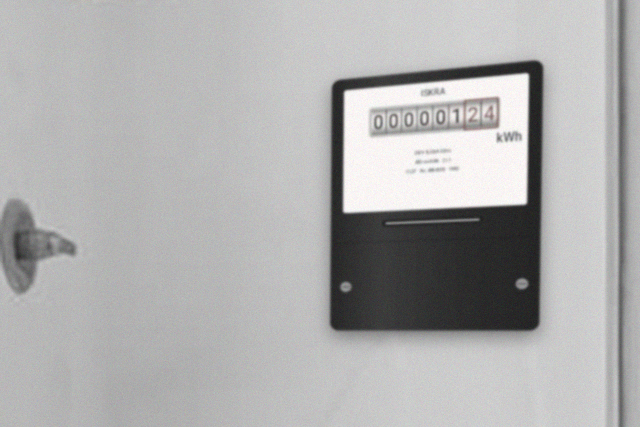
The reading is 1.24 kWh
